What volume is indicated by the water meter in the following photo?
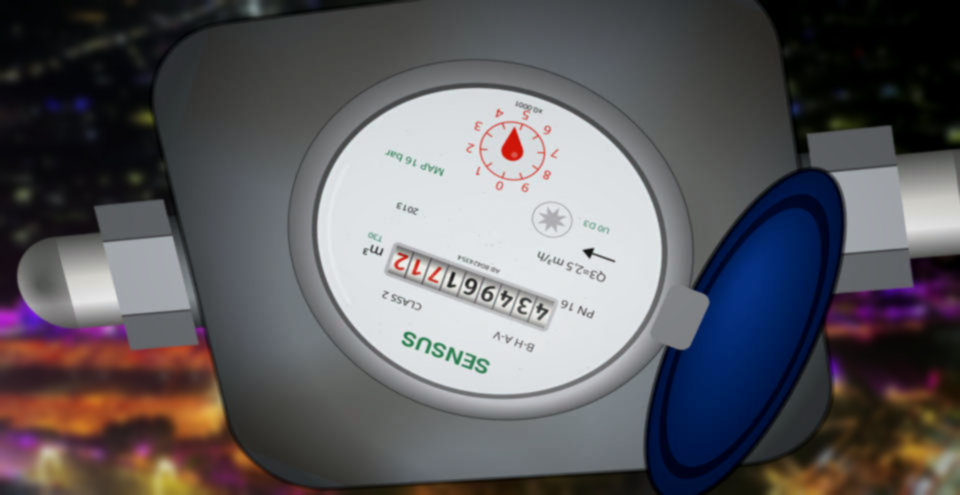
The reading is 434961.7124 m³
